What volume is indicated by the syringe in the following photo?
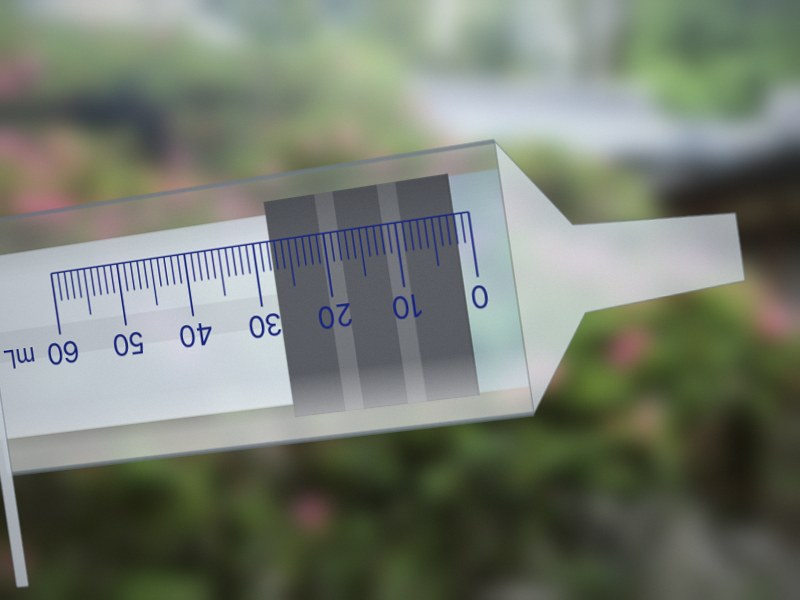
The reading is 2 mL
